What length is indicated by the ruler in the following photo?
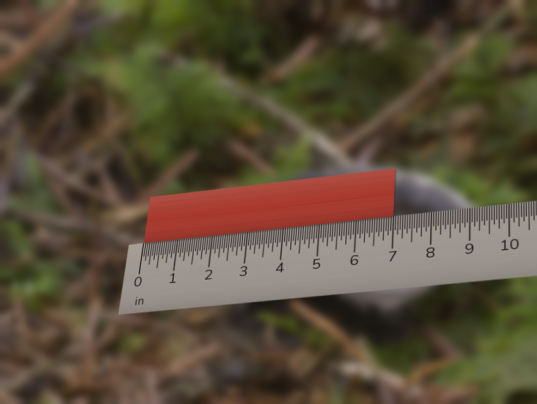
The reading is 7 in
